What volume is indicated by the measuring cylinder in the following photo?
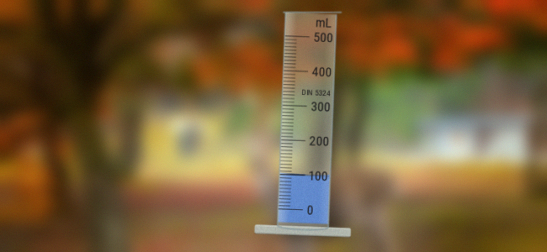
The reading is 100 mL
